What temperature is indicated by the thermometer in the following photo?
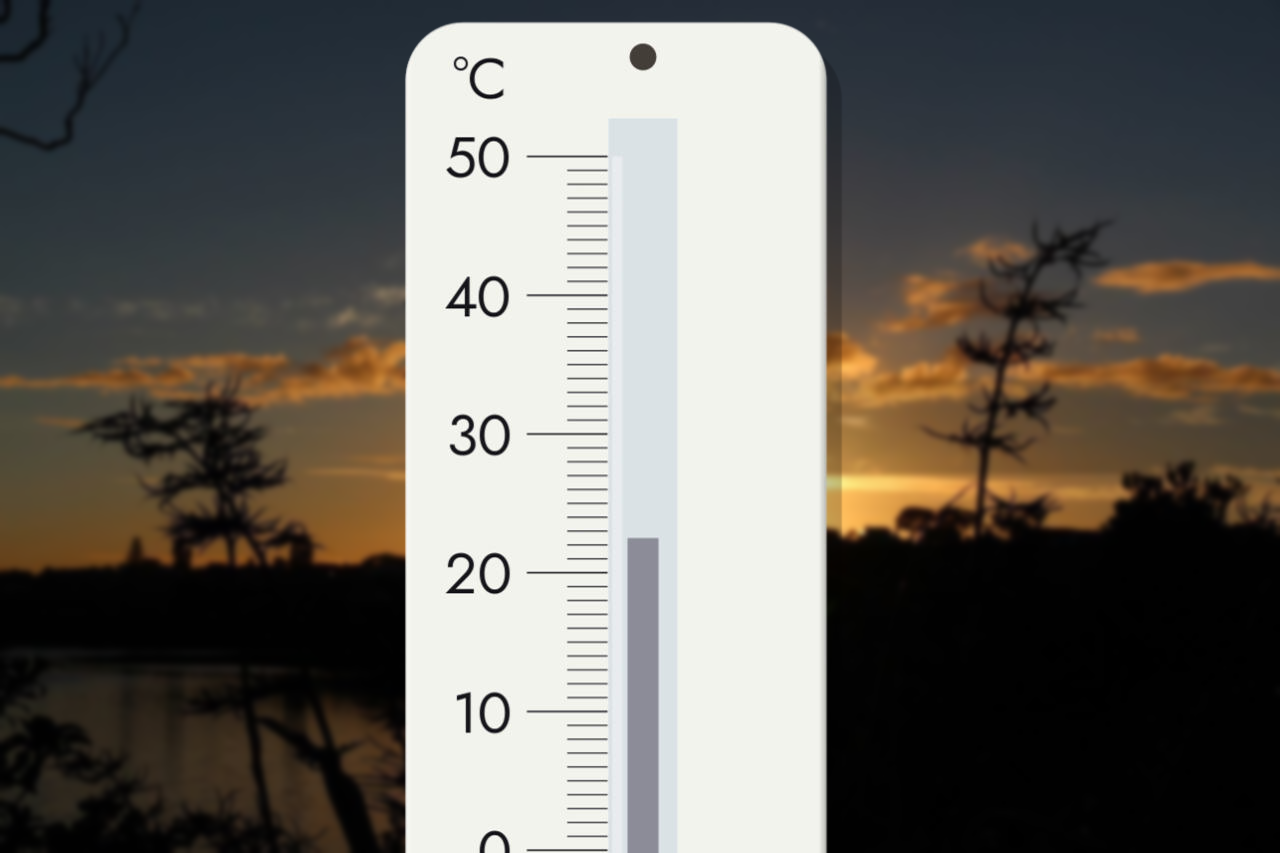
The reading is 22.5 °C
